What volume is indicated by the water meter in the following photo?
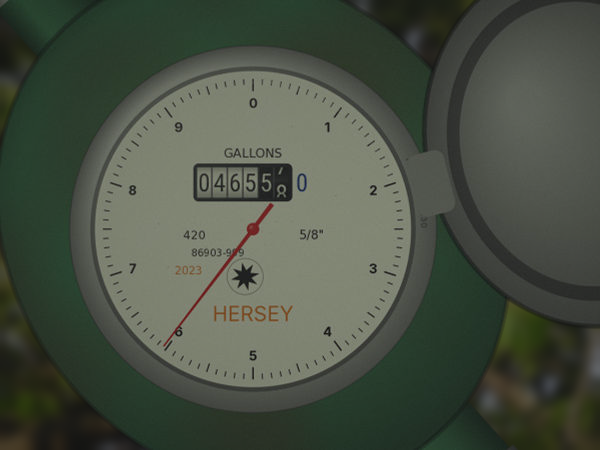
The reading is 465576.0 gal
